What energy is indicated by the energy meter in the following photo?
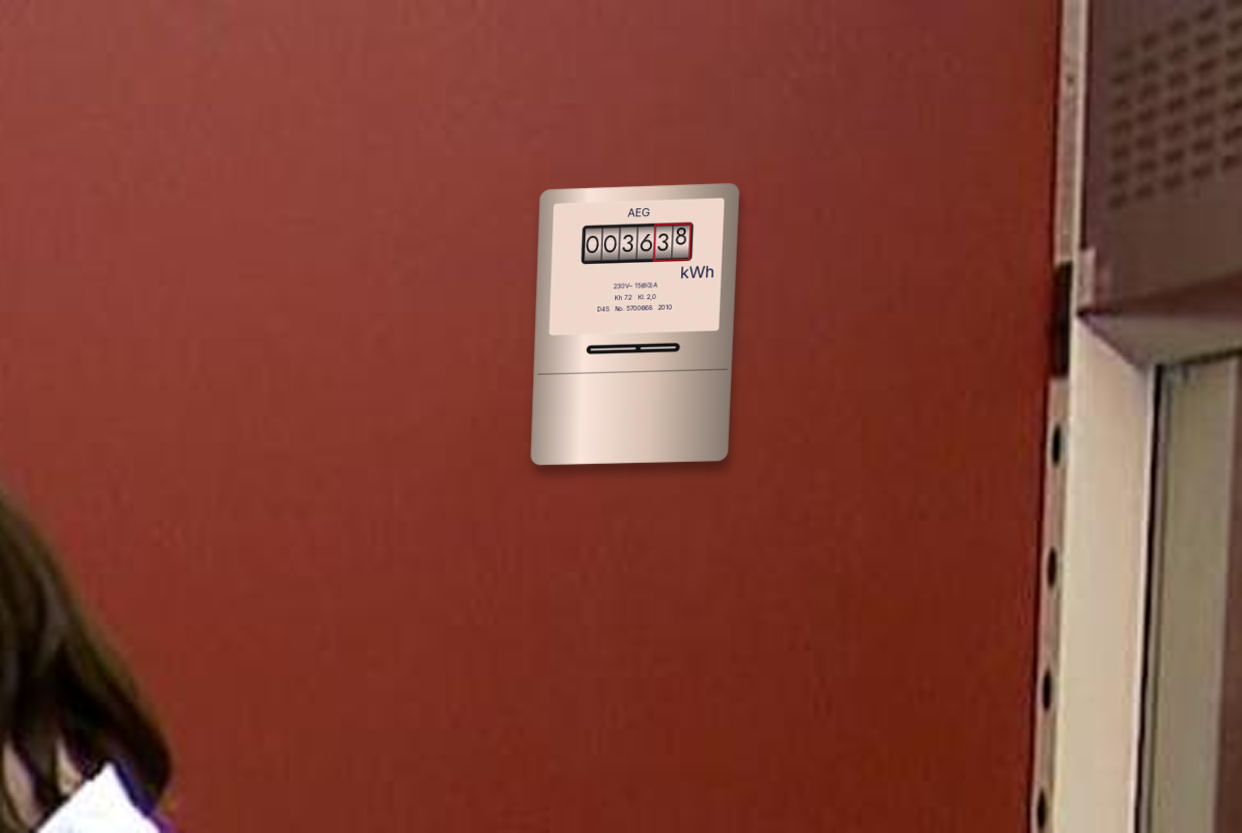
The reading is 36.38 kWh
